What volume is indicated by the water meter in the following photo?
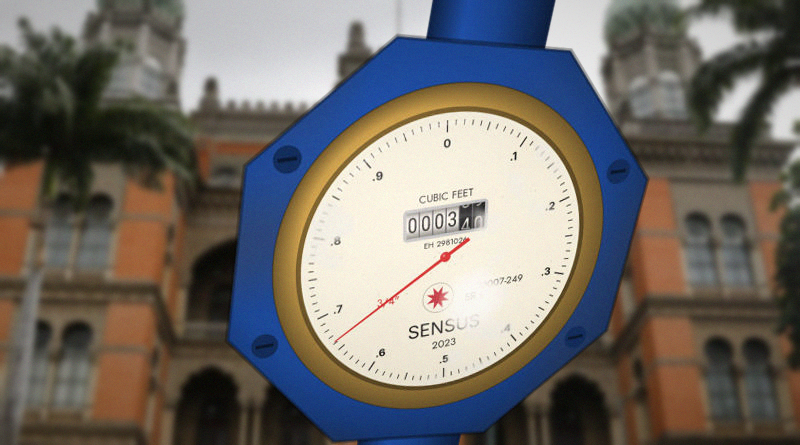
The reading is 339.66 ft³
